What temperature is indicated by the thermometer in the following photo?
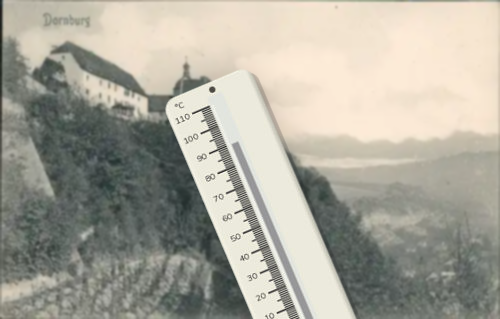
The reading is 90 °C
